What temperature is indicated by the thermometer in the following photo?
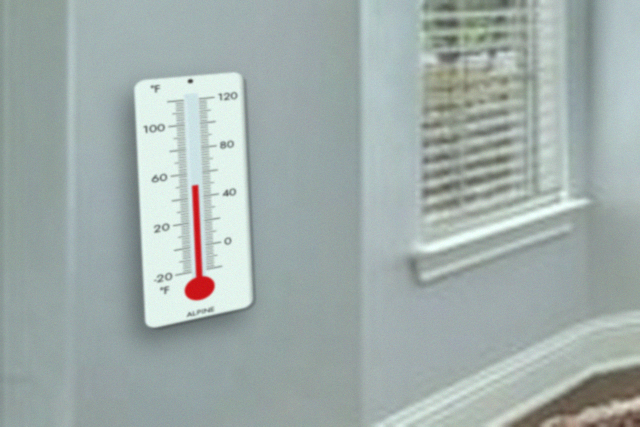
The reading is 50 °F
